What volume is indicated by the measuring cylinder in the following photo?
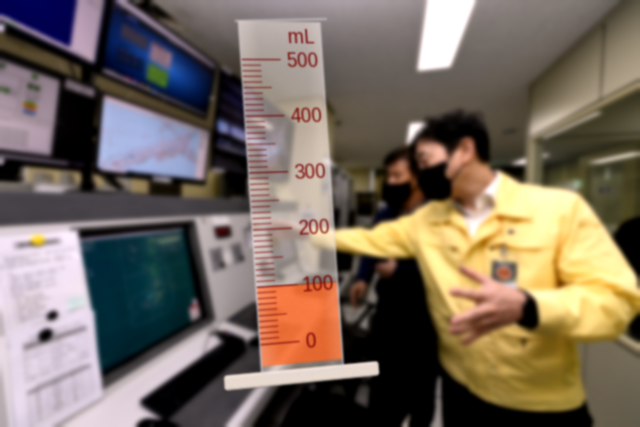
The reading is 100 mL
